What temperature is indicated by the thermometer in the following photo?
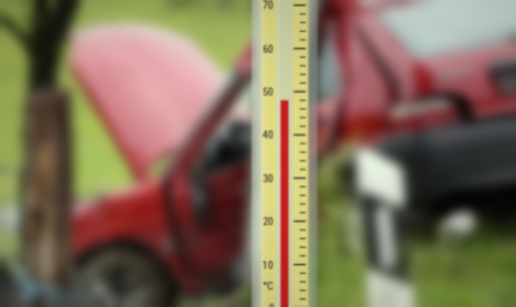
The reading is 48 °C
